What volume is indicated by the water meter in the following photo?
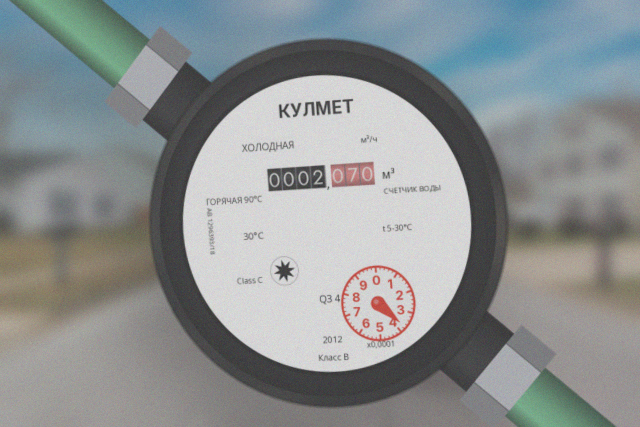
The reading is 2.0703 m³
